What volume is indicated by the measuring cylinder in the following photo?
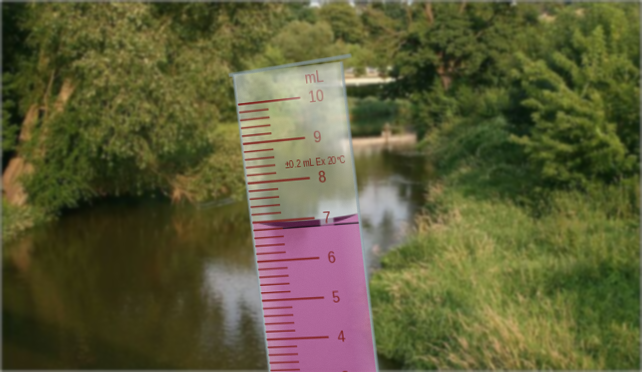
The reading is 6.8 mL
